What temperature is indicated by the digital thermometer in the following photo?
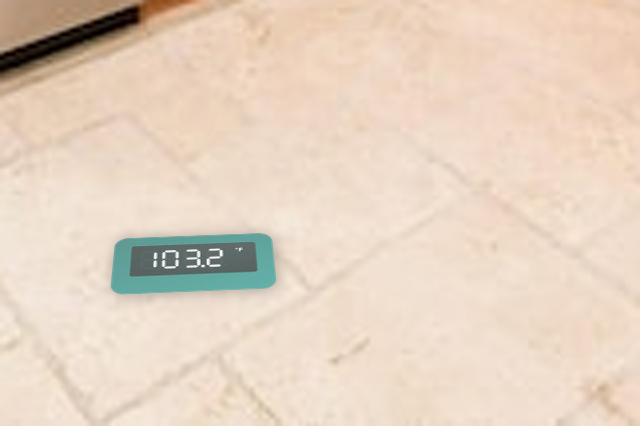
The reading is 103.2 °F
